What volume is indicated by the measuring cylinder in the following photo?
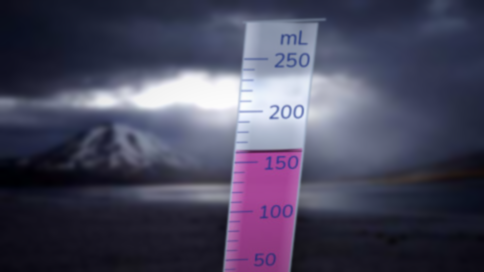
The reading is 160 mL
